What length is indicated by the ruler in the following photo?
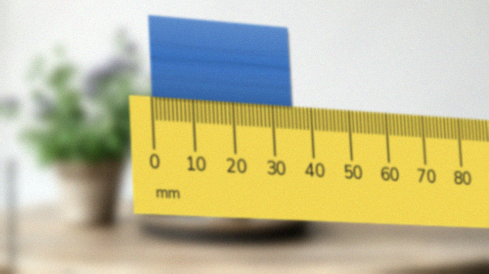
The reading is 35 mm
